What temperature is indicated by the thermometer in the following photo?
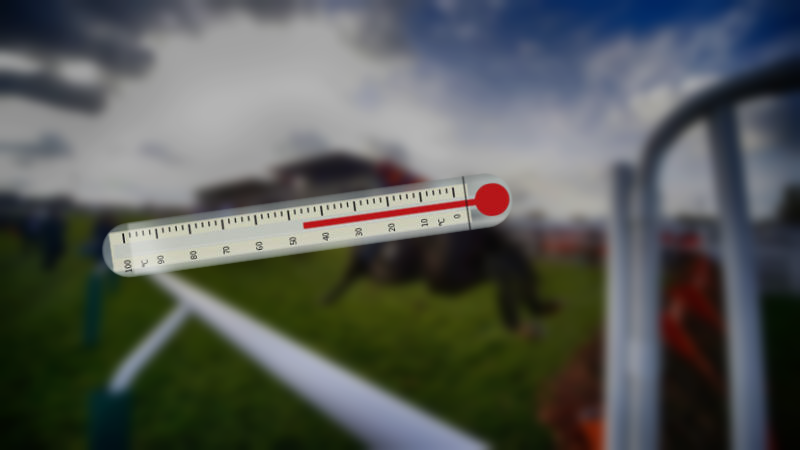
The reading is 46 °C
